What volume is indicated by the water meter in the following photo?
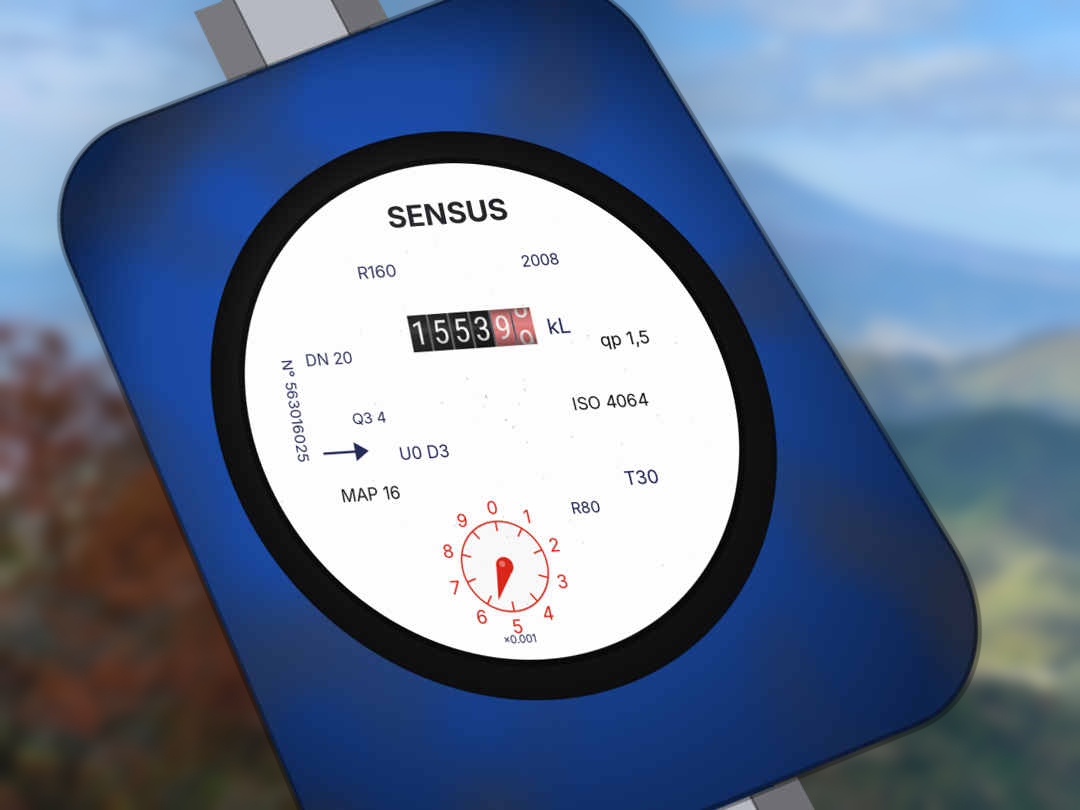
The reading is 1553.985 kL
